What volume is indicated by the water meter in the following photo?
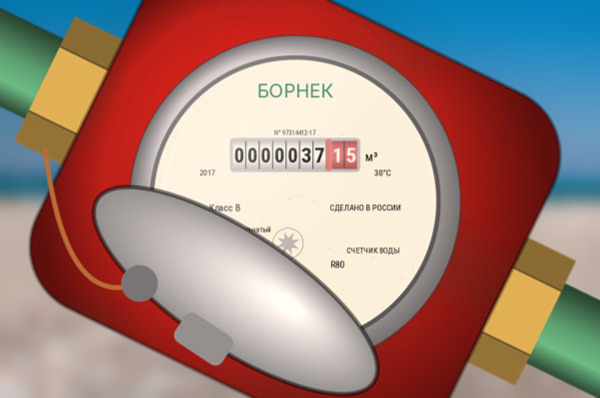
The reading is 37.15 m³
